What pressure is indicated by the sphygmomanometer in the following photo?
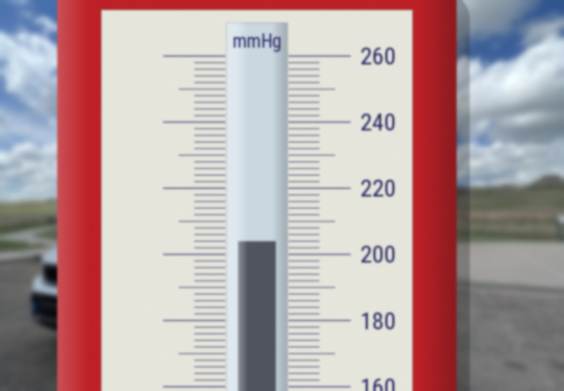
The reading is 204 mmHg
